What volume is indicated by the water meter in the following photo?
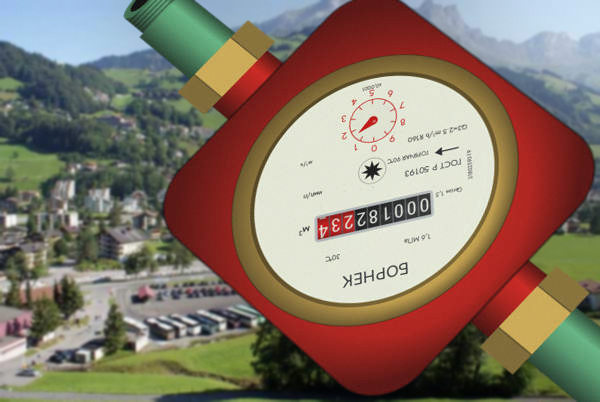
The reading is 182.2341 m³
